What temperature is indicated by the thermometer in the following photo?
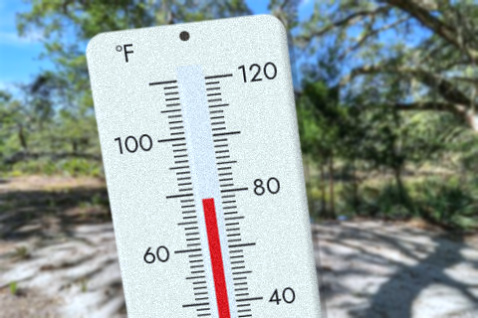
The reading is 78 °F
